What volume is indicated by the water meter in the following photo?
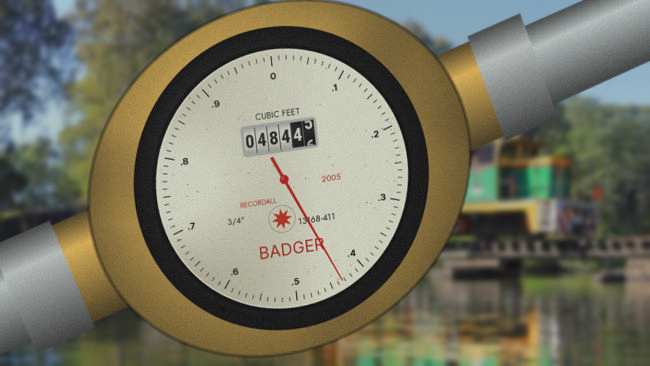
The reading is 48445.43 ft³
